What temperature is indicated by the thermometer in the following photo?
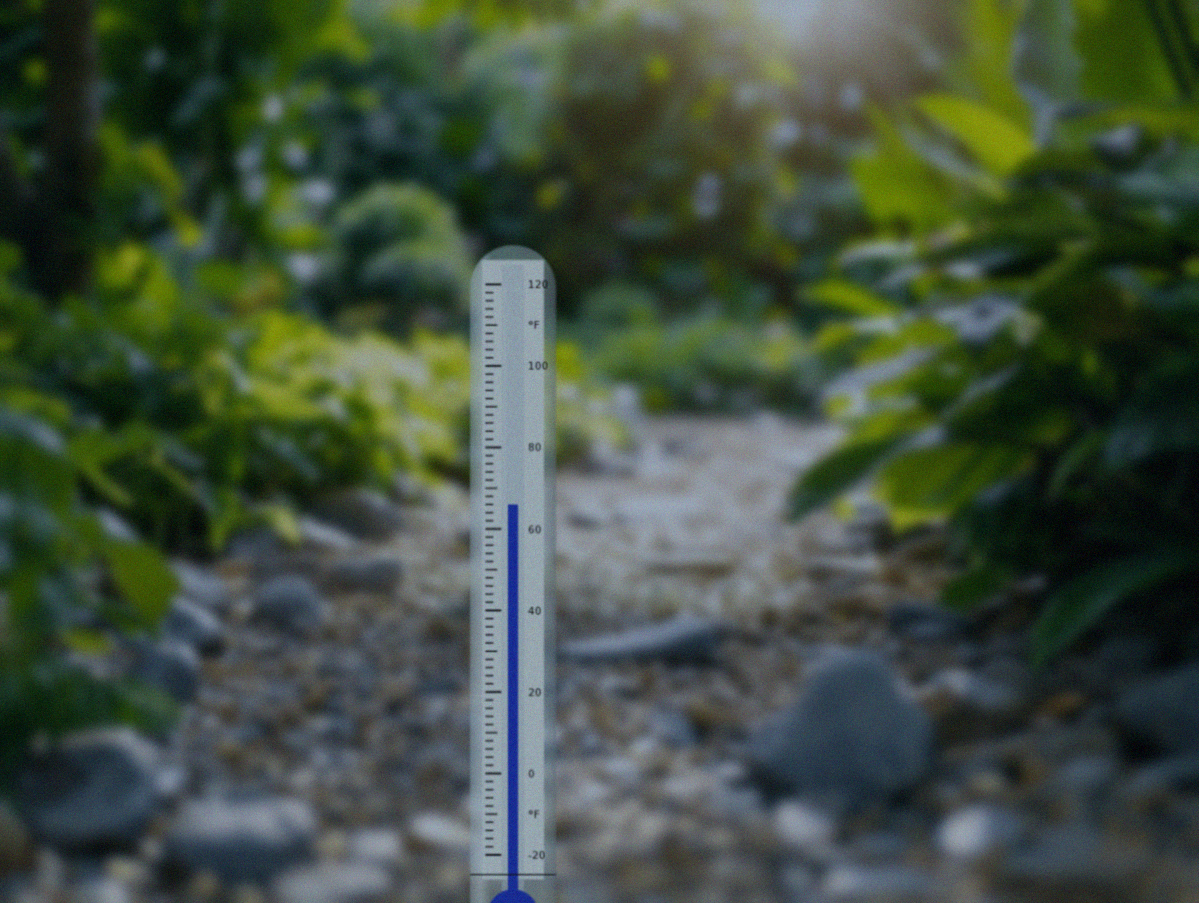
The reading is 66 °F
